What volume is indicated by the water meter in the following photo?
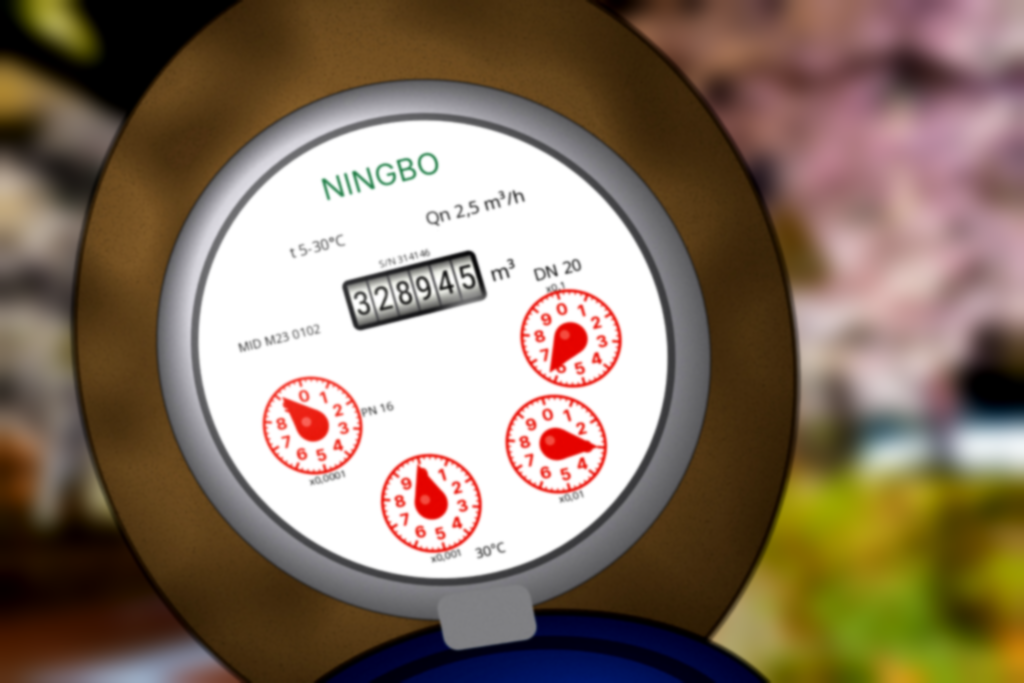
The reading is 328945.6299 m³
